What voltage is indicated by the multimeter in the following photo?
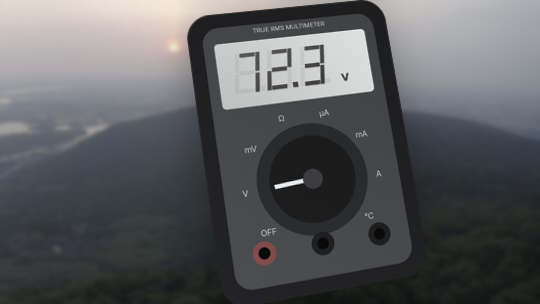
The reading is 72.3 V
